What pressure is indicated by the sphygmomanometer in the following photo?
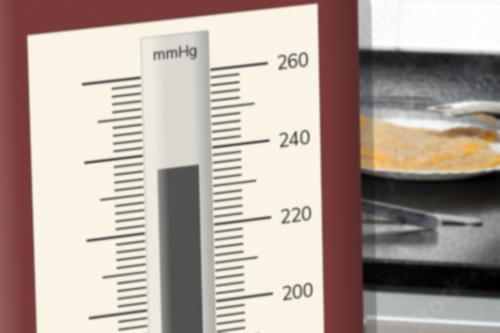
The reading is 236 mmHg
